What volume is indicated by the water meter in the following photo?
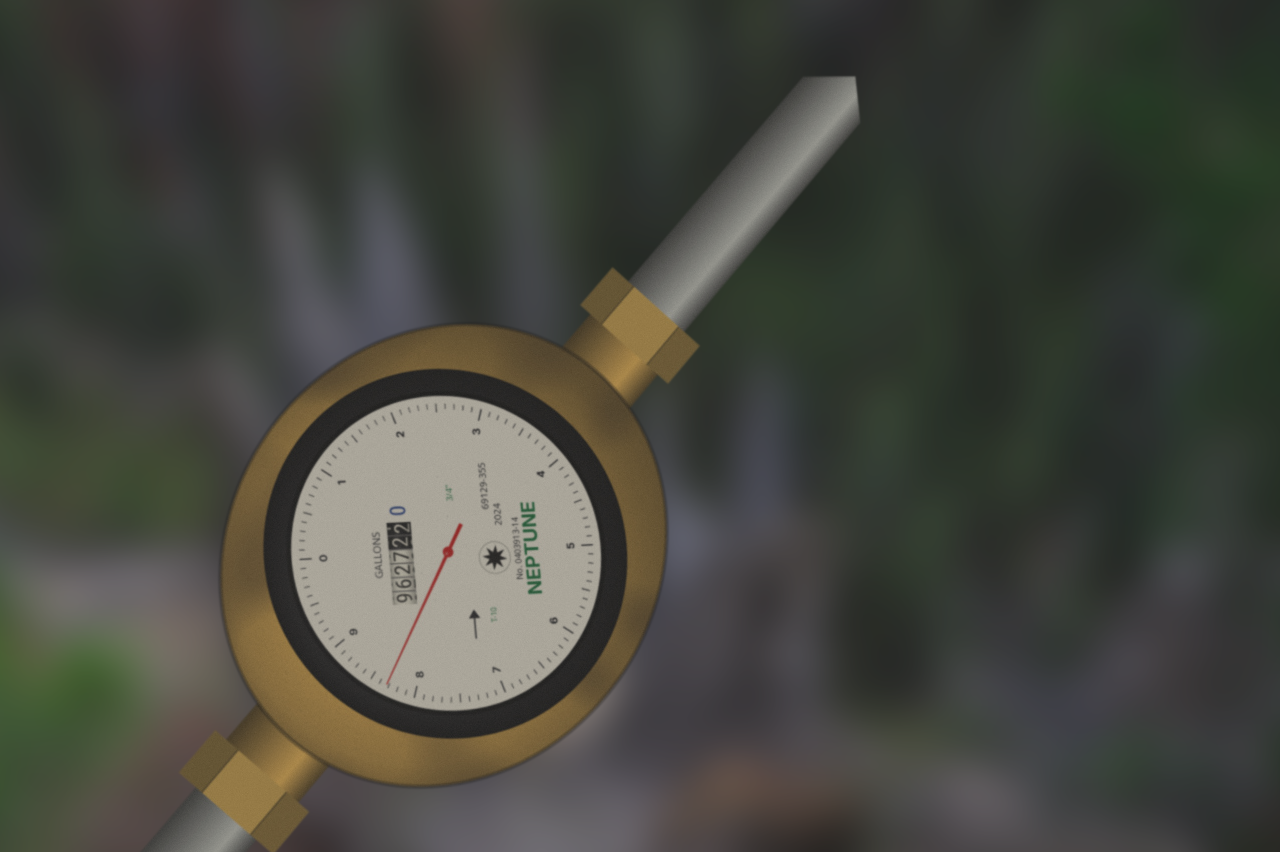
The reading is 9627218.3 gal
